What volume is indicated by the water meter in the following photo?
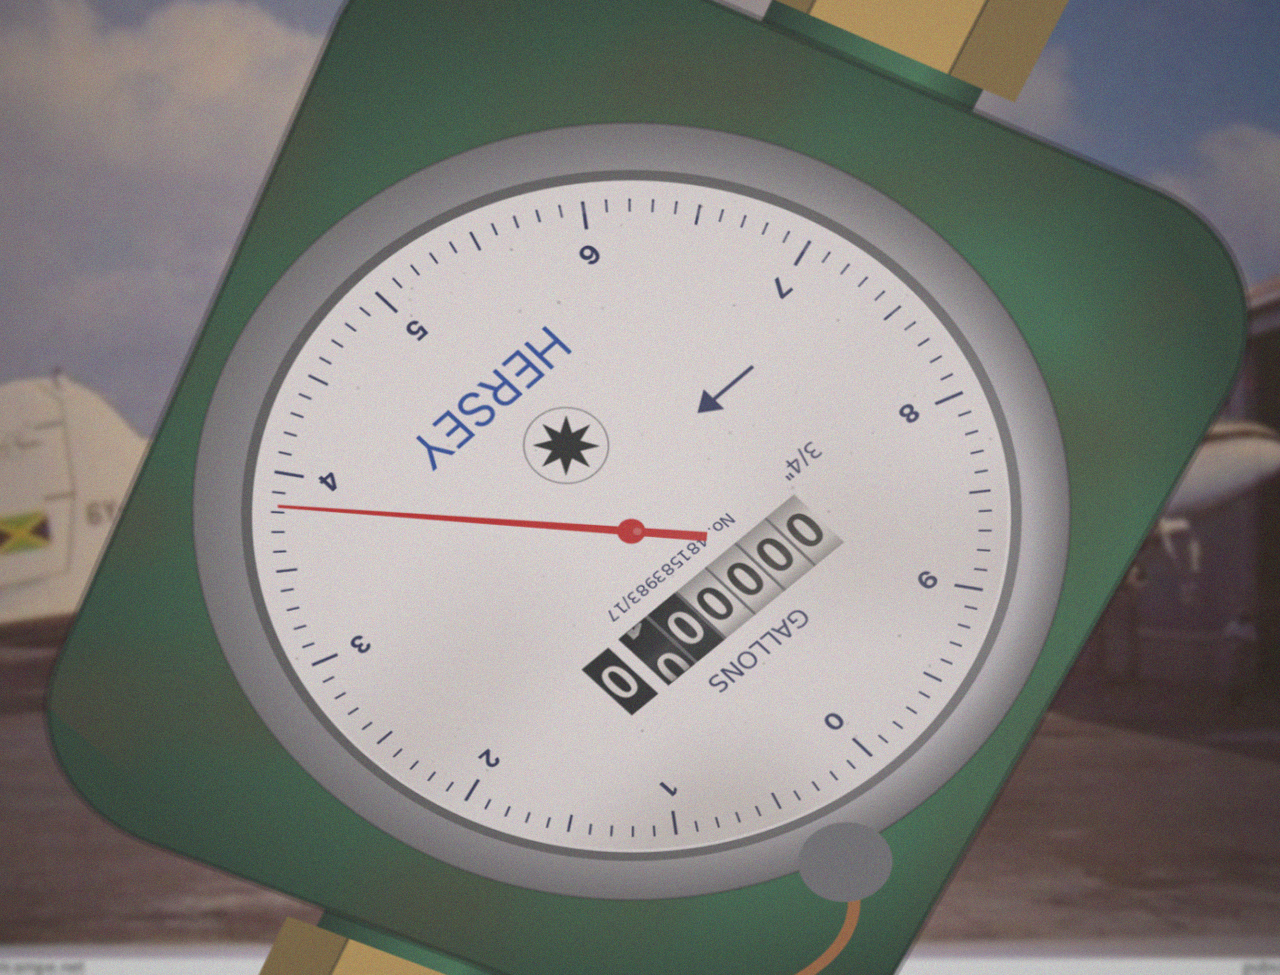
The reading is 3.8 gal
